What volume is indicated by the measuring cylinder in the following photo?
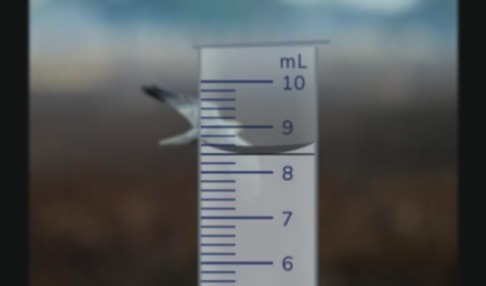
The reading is 8.4 mL
